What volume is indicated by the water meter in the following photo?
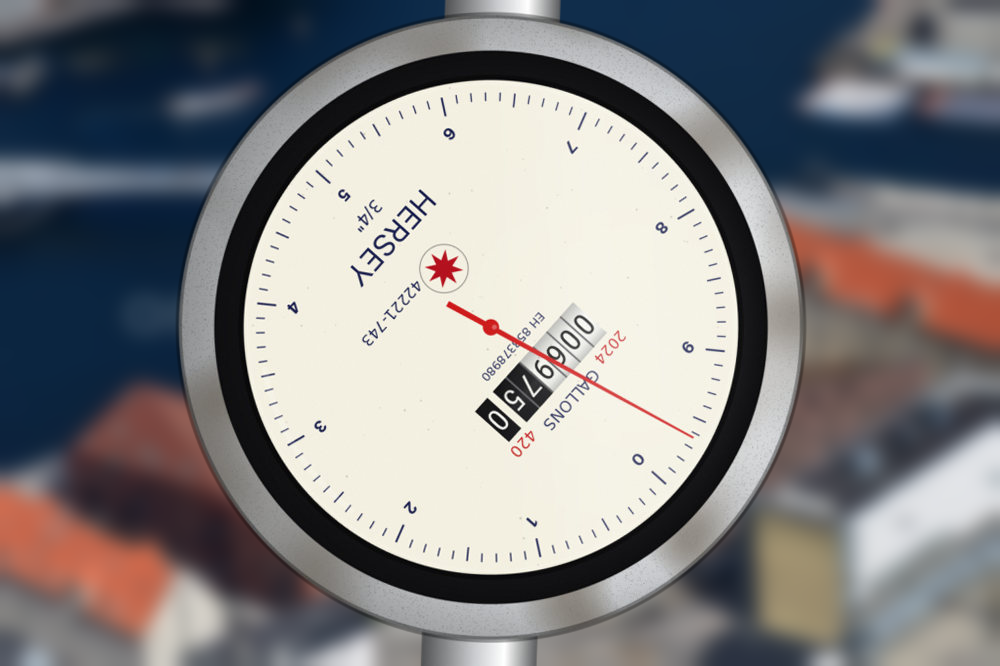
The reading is 69749.6 gal
